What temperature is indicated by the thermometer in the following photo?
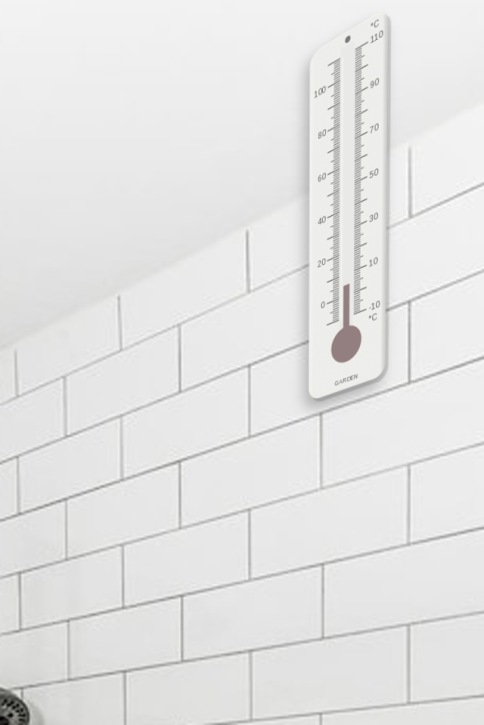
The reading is 5 °C
